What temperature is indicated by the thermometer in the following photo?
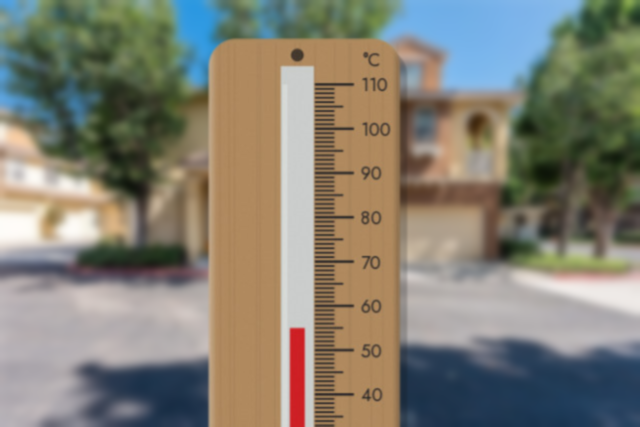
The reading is 55 °C
